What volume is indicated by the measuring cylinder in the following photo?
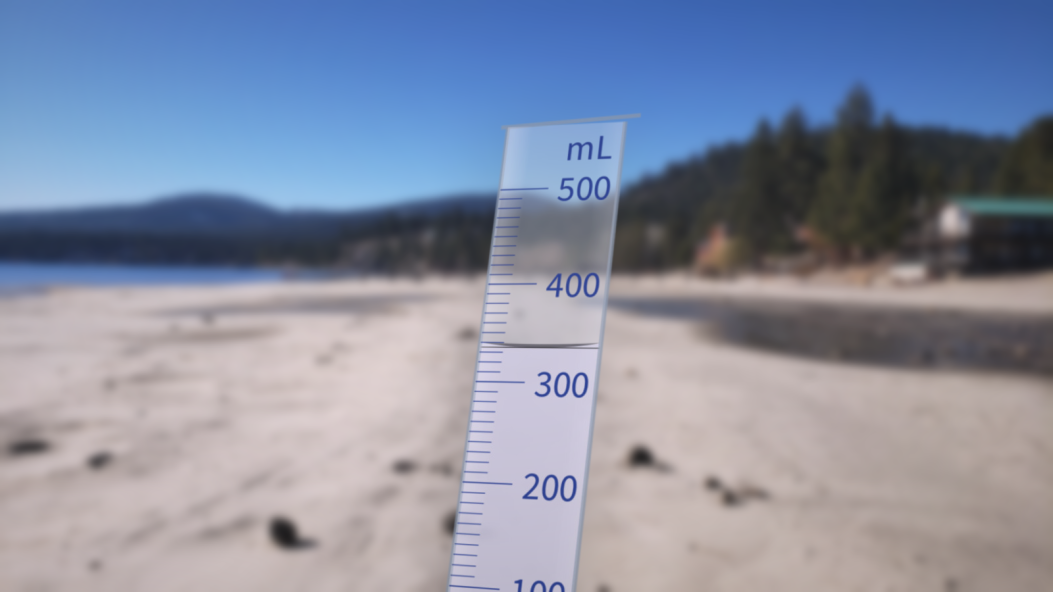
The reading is 335 mL
